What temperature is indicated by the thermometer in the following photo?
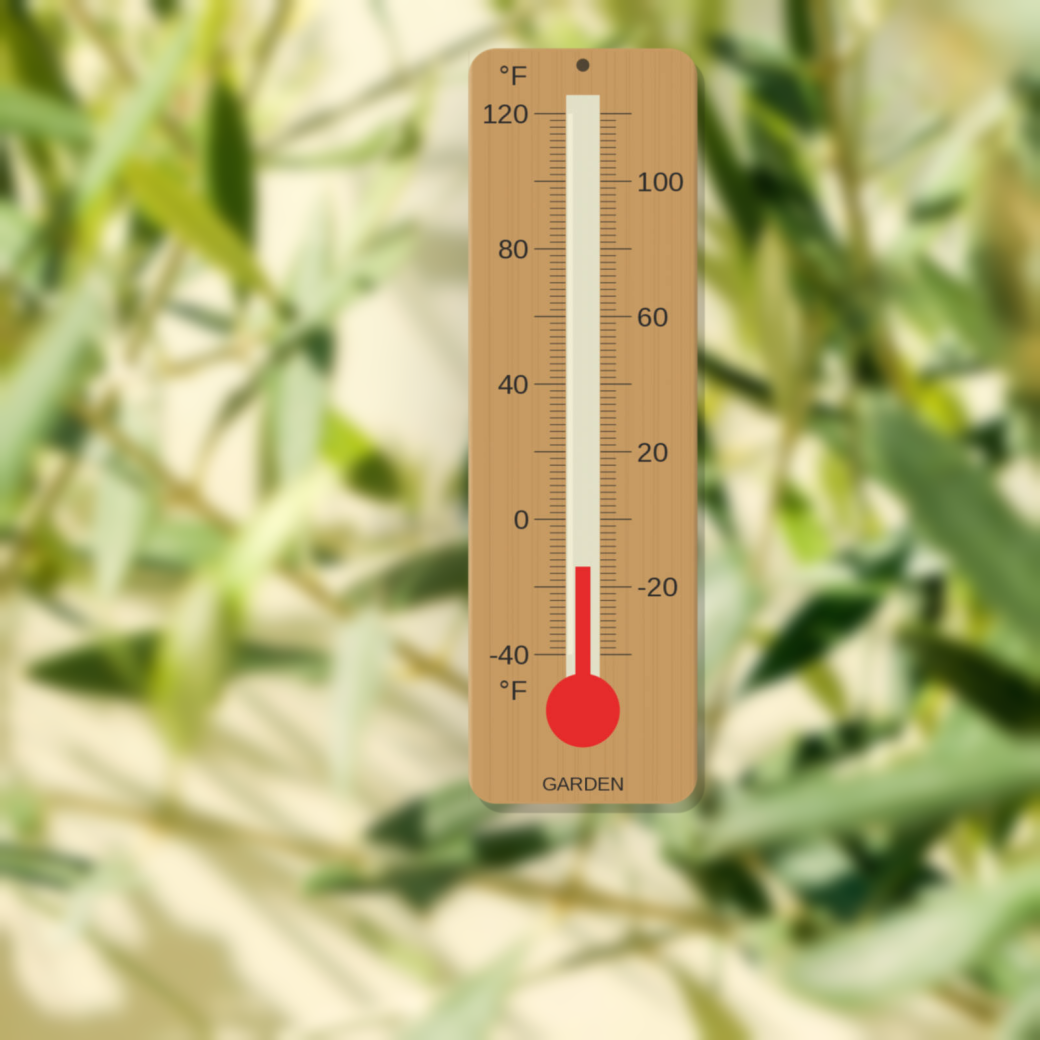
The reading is -14 °F
